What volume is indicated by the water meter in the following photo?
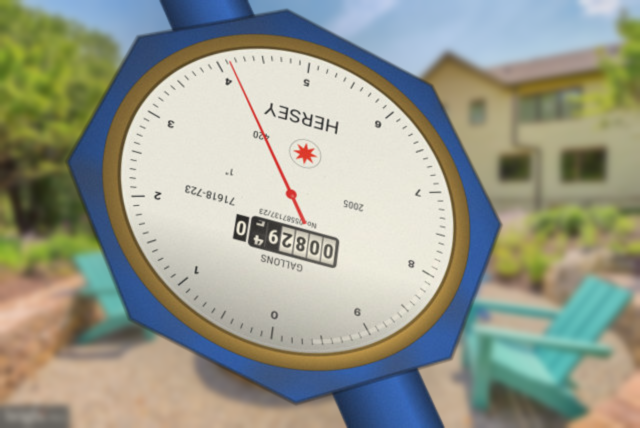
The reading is 82944.1 gal
